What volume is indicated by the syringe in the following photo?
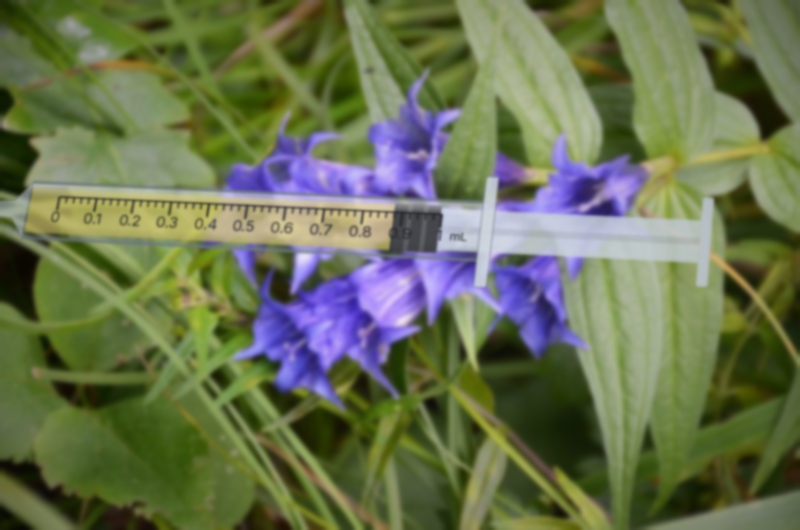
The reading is 0.88 mL
